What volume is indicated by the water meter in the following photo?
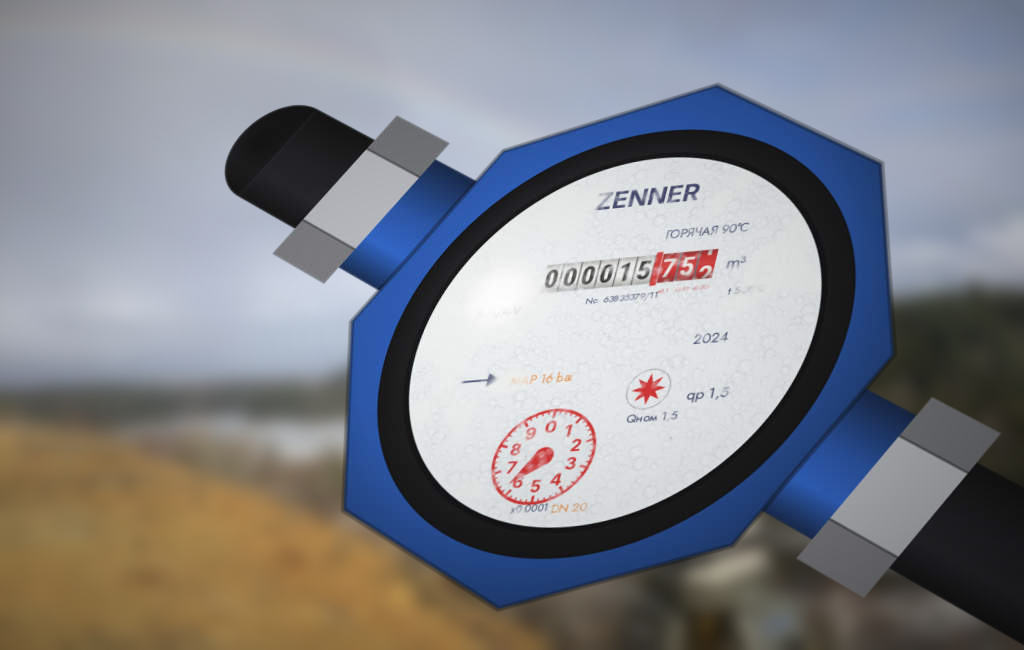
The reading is 15.7516 m³
